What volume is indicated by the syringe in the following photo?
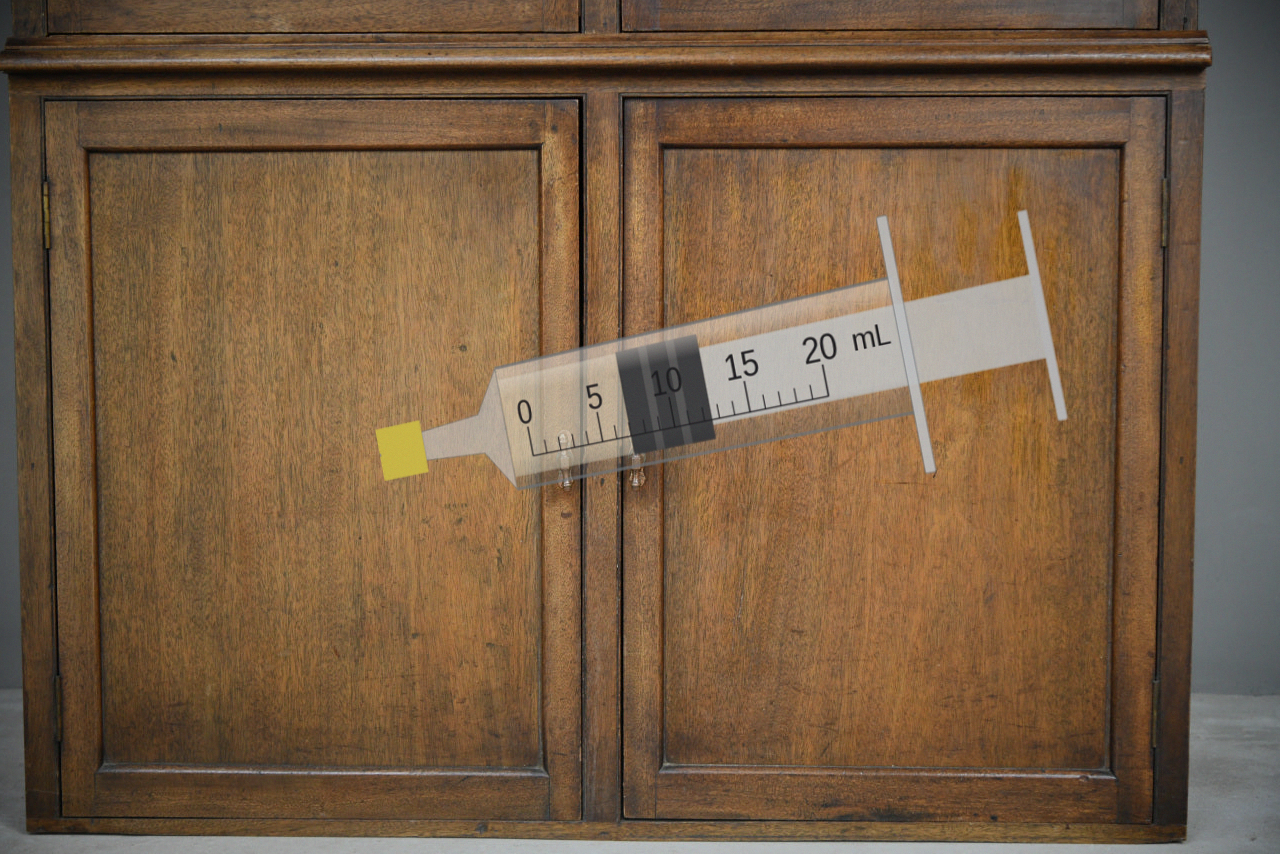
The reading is 7 mL
